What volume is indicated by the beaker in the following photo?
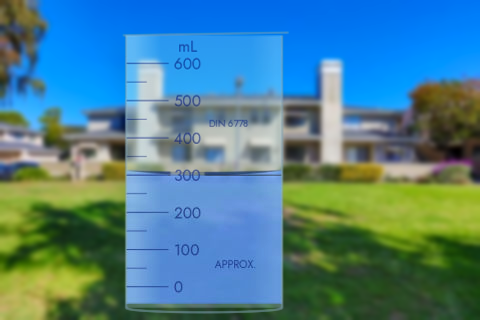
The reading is 300 mL
